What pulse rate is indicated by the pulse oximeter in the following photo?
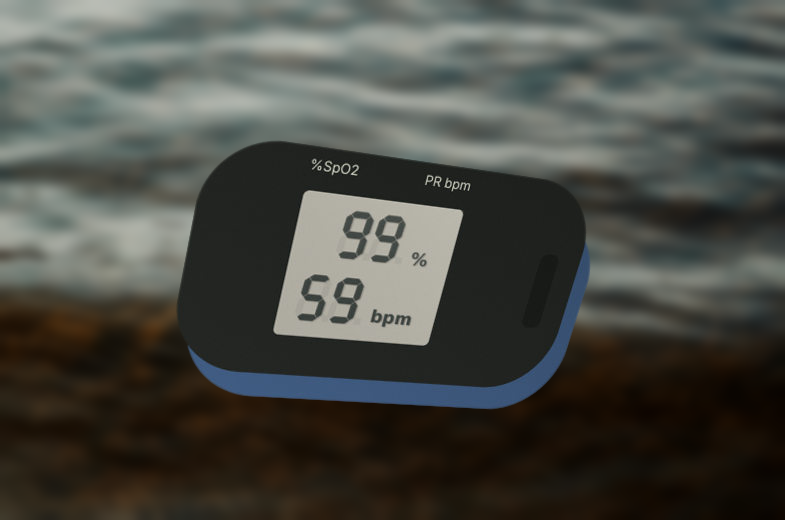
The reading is 59 bpm
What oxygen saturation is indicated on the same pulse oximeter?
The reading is 99 %
